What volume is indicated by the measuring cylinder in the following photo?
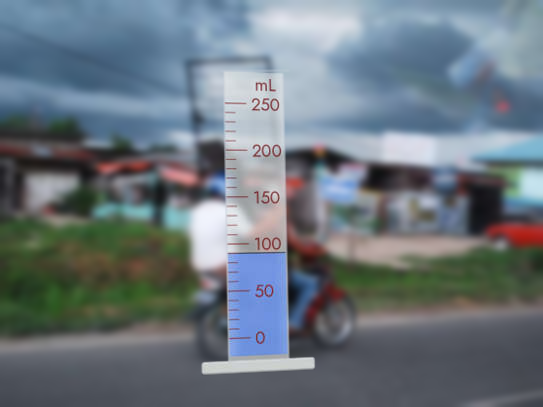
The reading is 90 mL
